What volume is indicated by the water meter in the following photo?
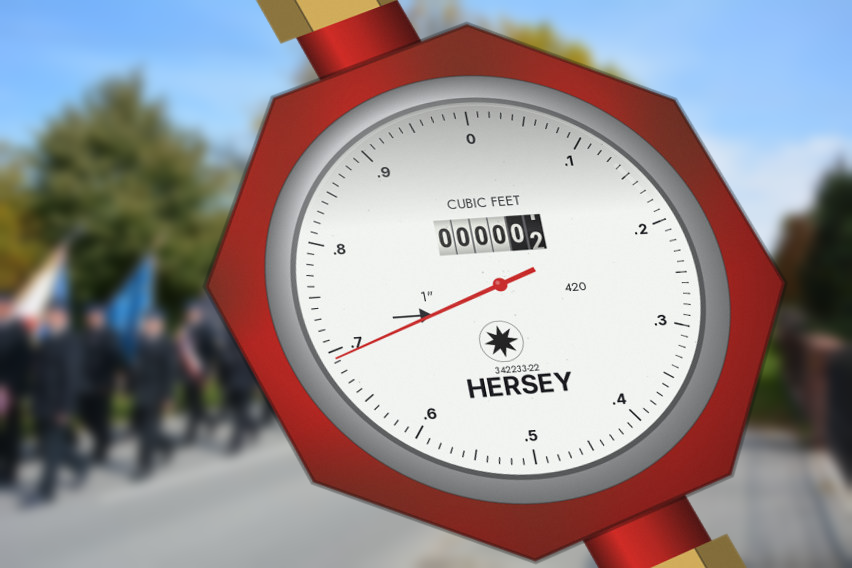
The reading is 1.69 ft³
